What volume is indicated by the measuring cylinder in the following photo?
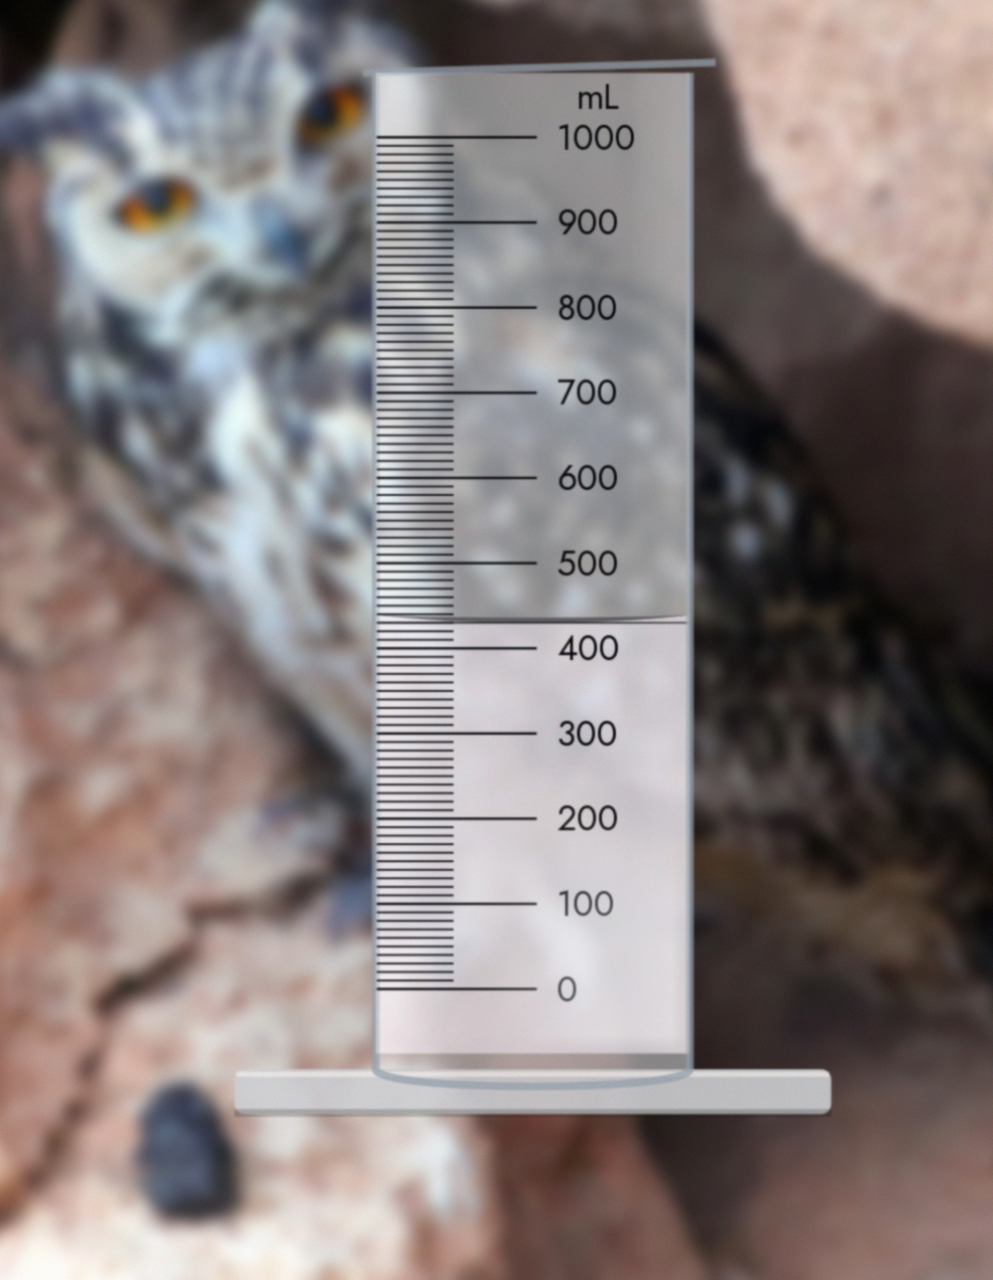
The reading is 430 mL
